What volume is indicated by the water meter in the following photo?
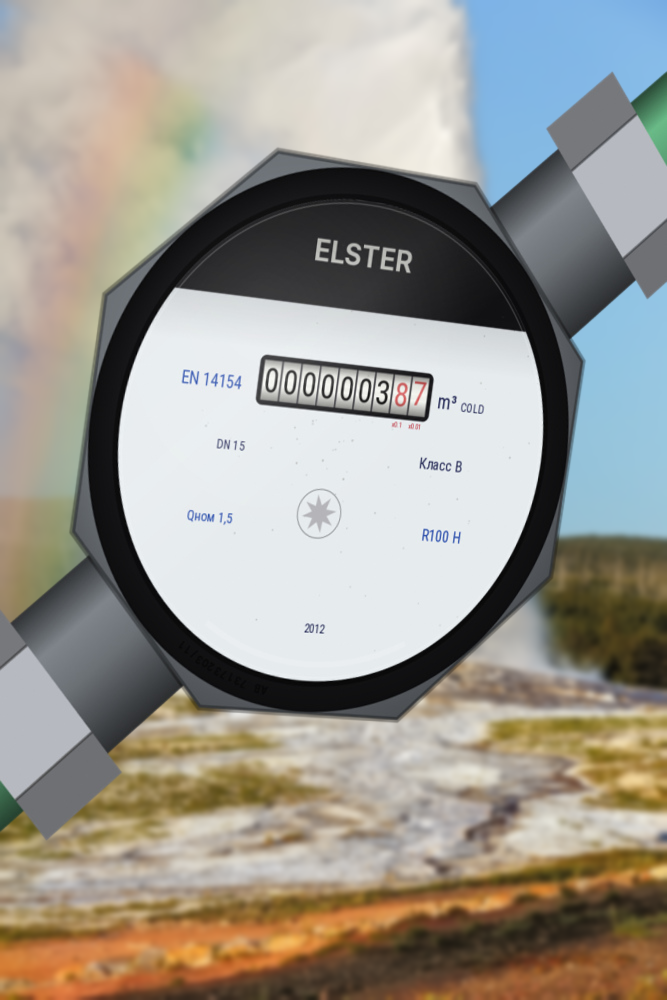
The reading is 3.87 m³
